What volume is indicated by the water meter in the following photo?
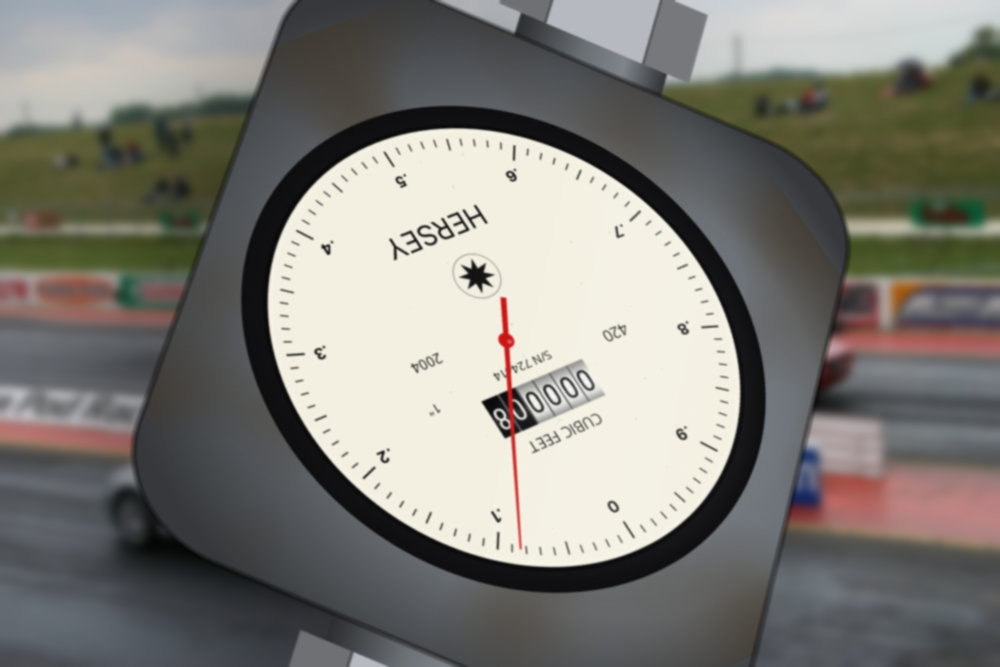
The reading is 8.08 ft³
